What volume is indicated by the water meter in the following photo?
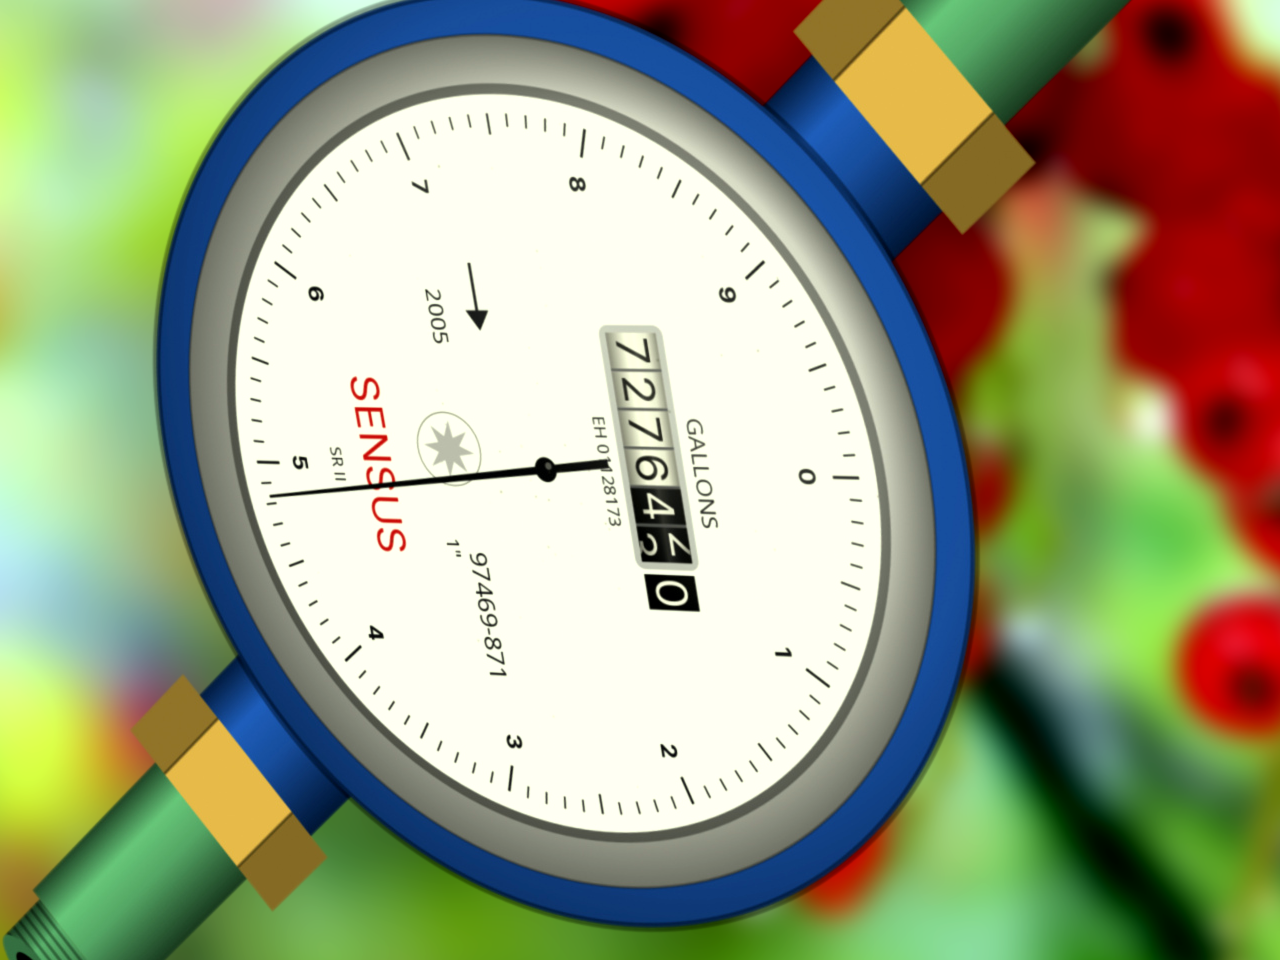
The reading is 7276424.8 gal
